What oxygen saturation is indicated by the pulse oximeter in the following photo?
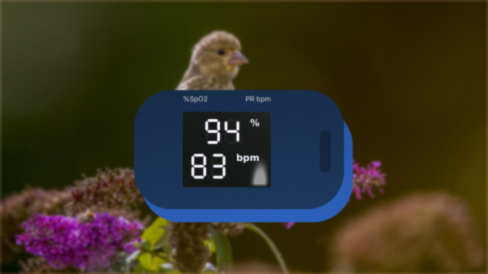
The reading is 94 %
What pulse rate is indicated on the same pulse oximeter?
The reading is 83 bpm
